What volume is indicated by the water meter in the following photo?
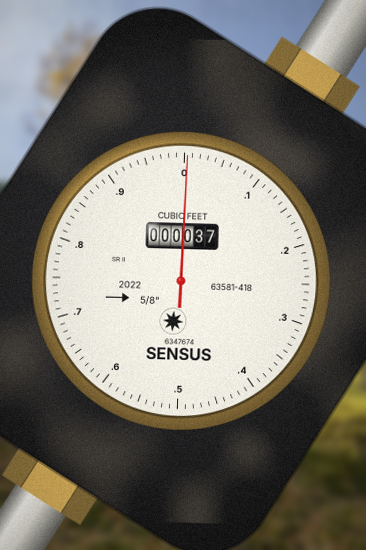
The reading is 37.00 ft³
